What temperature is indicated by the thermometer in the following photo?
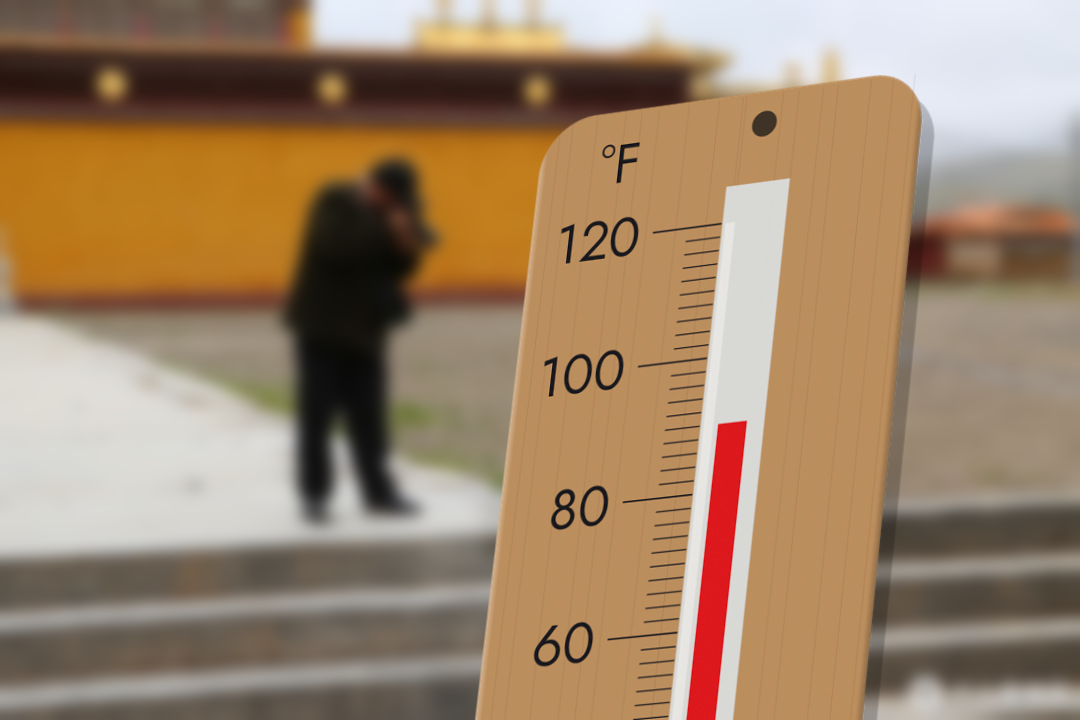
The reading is 90 °F
